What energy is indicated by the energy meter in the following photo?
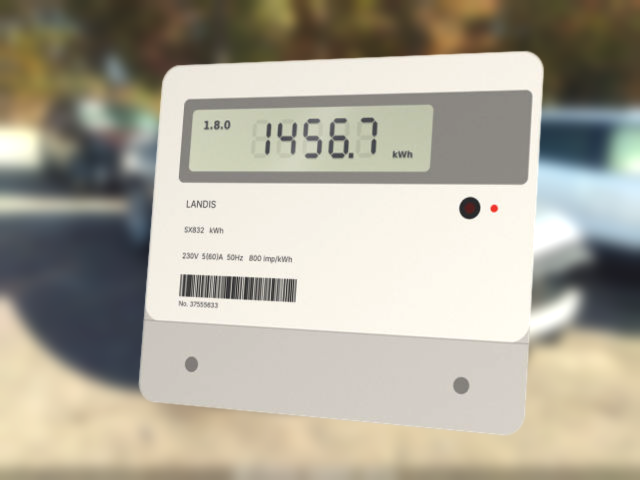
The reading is 1456.7 kWh
